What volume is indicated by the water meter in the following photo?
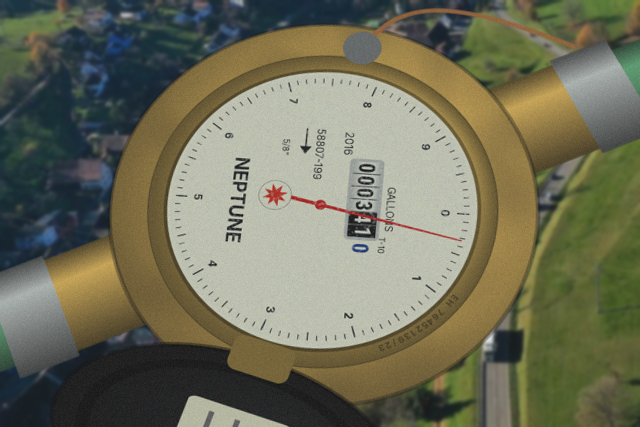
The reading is 3410.3 gal
